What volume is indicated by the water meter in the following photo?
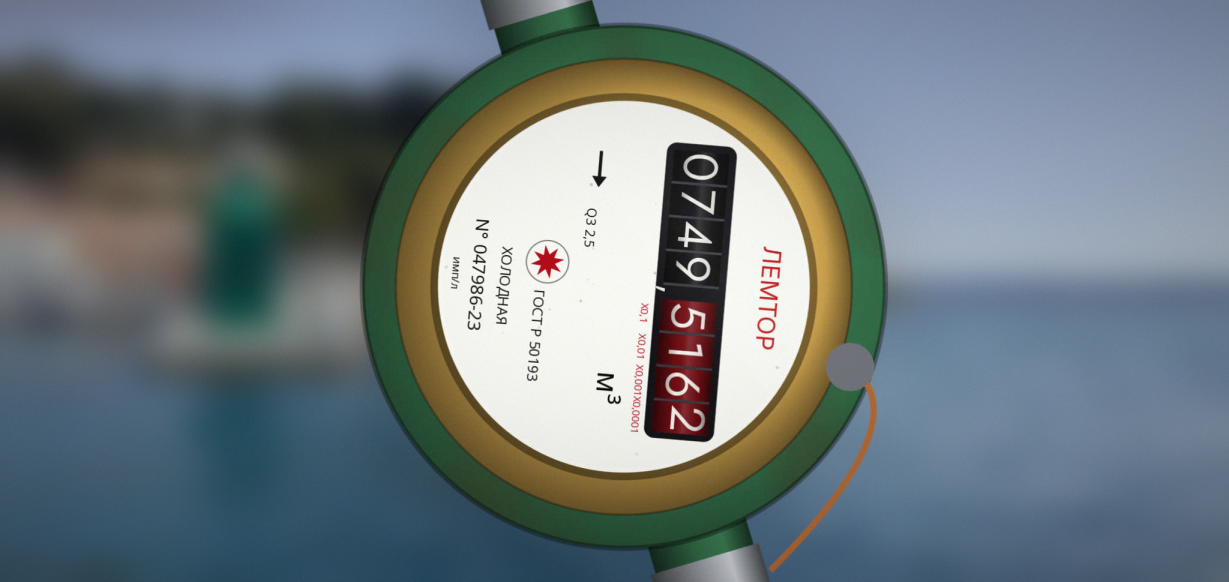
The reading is 749.5162 m³
